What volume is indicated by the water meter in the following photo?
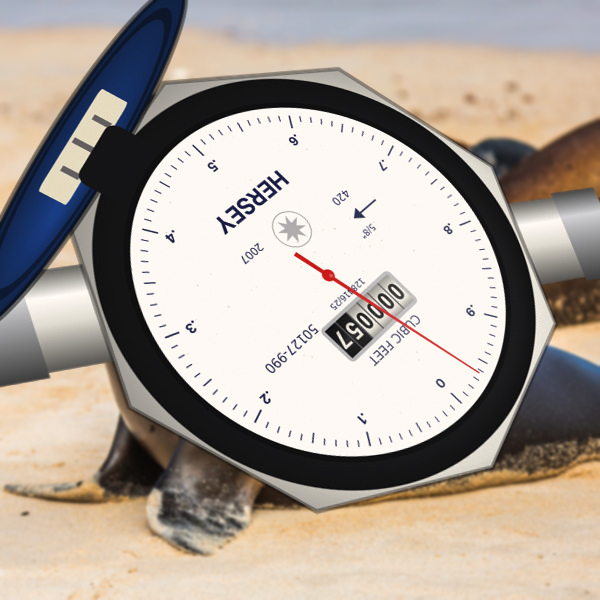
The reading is 56.96 ft³
